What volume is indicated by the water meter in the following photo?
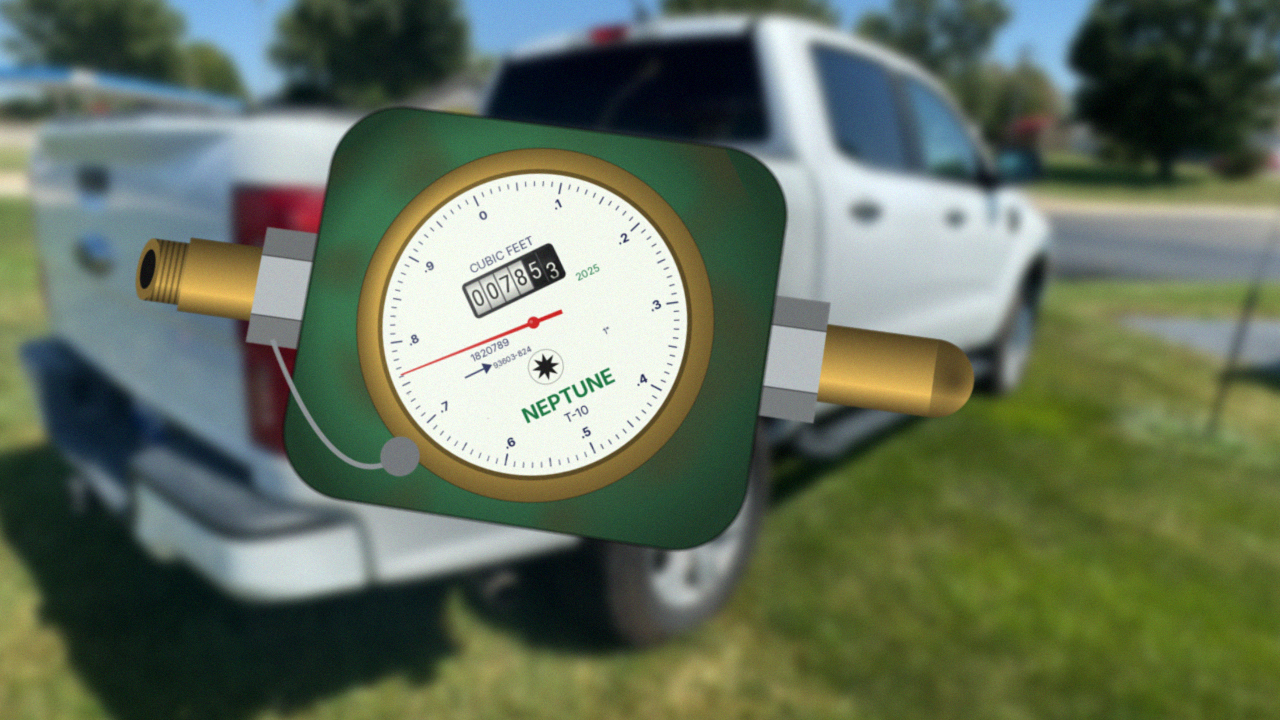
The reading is 7852.76 ft³
